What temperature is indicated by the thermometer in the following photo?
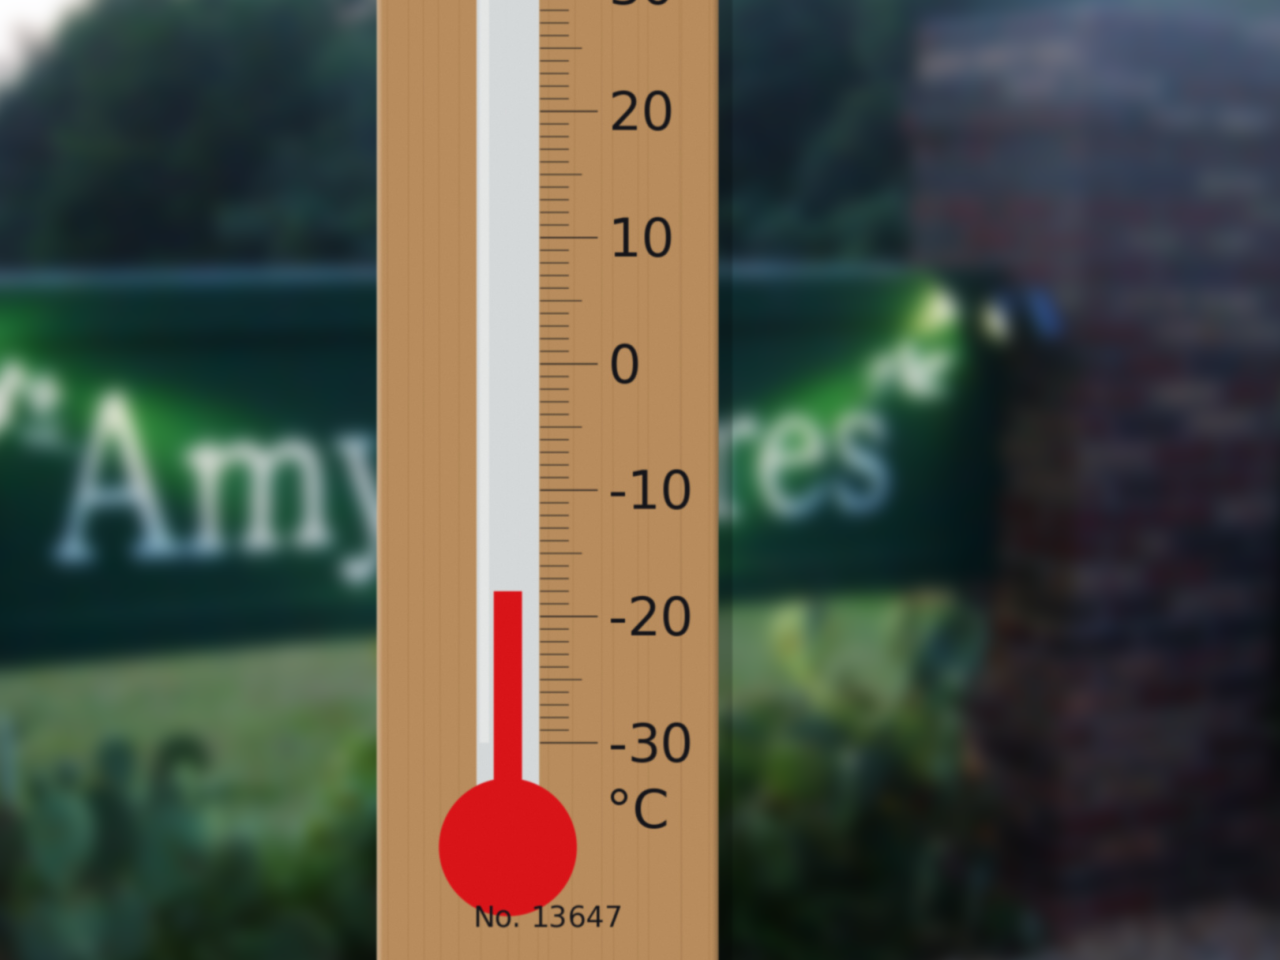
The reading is -18 °C
